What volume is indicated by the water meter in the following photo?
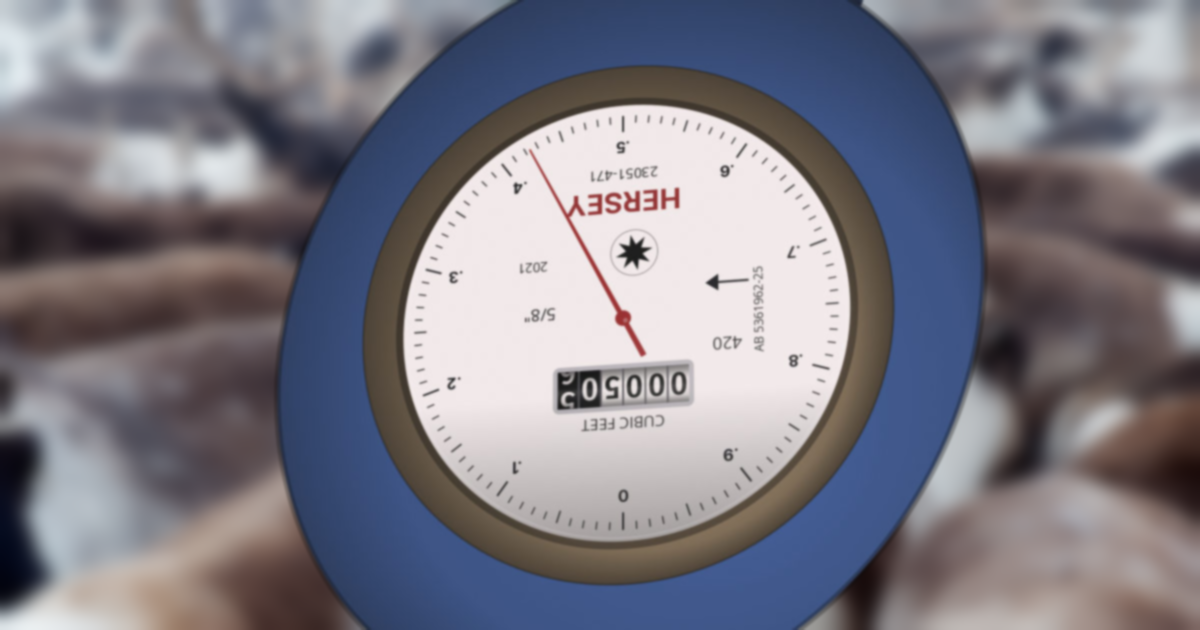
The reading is 505.42 ft³
